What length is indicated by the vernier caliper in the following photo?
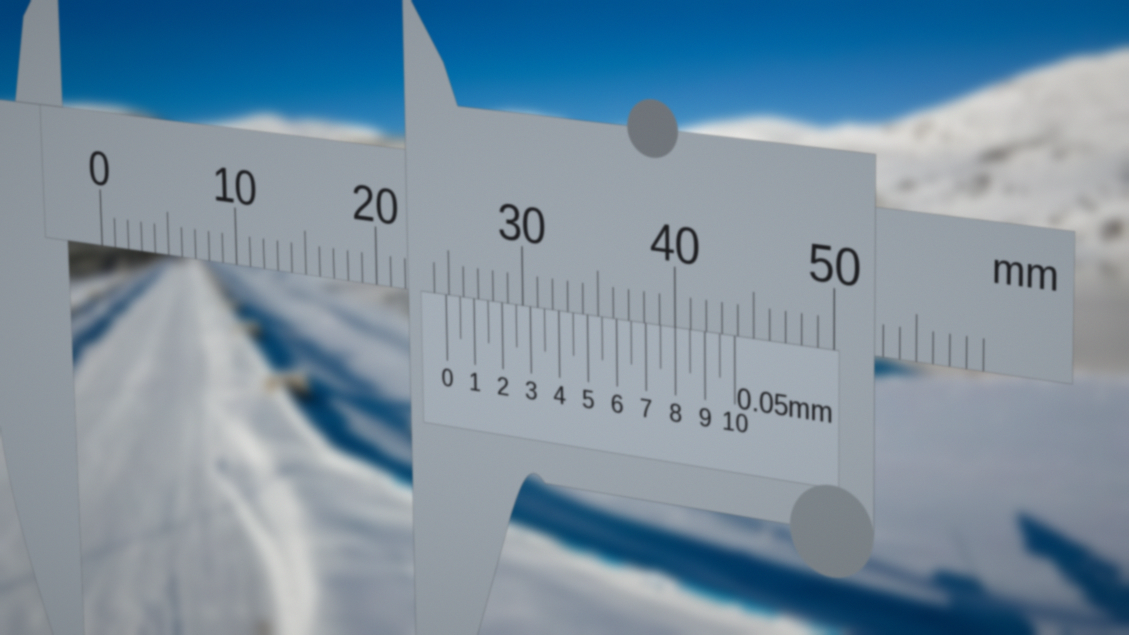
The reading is 24.8 mm
